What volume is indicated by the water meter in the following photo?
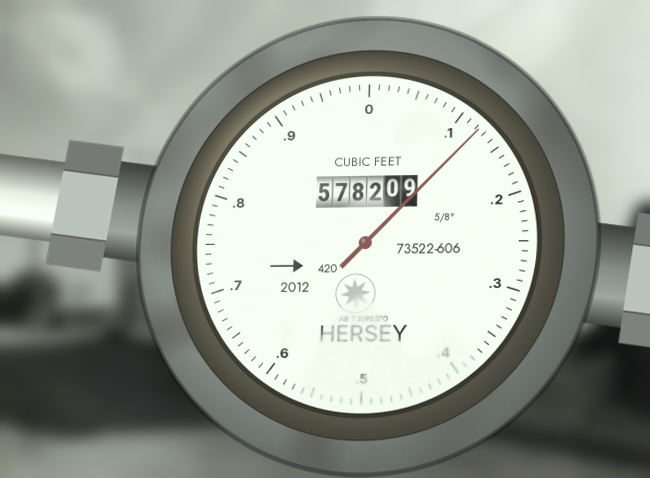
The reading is 578209.12 ft³
